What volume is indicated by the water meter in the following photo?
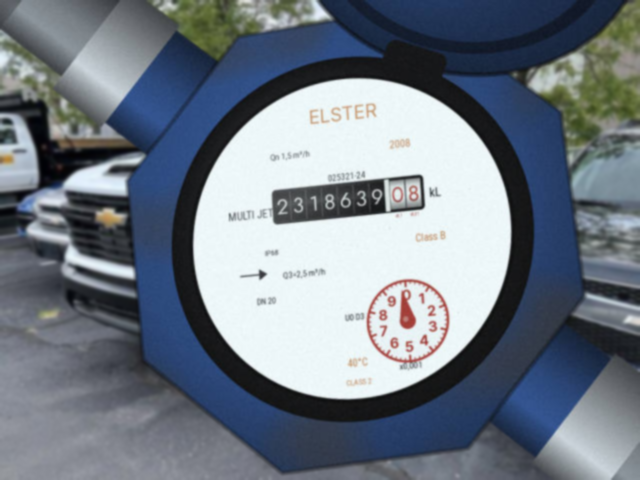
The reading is 2318639.079 kL
